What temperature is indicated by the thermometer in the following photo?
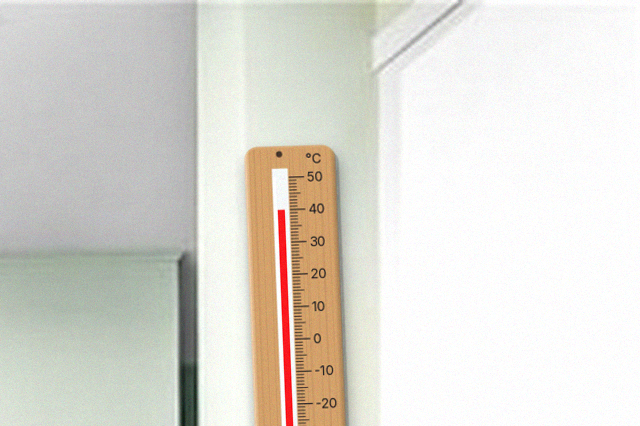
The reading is 40 °C
